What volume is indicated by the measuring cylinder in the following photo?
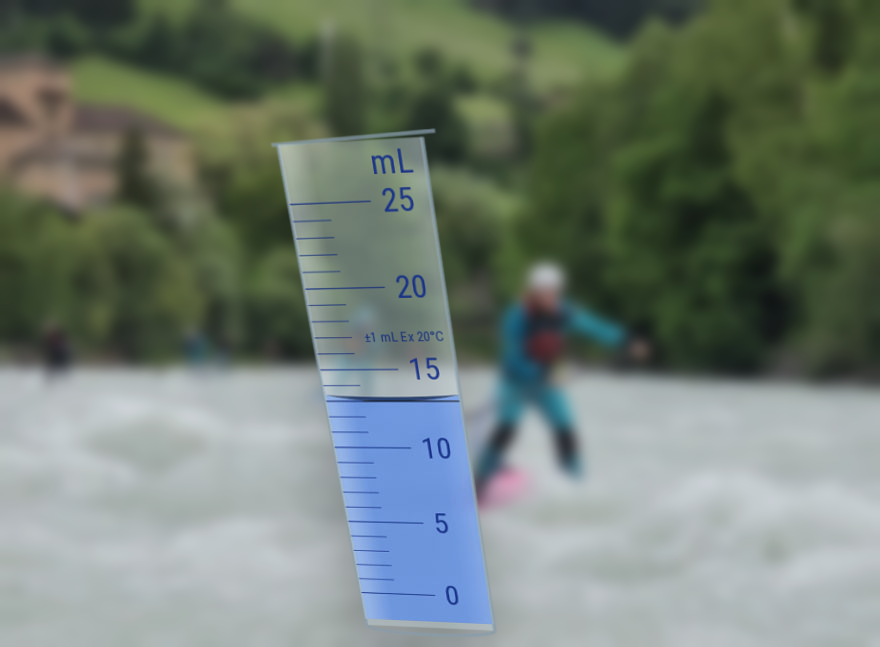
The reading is 13 mL
